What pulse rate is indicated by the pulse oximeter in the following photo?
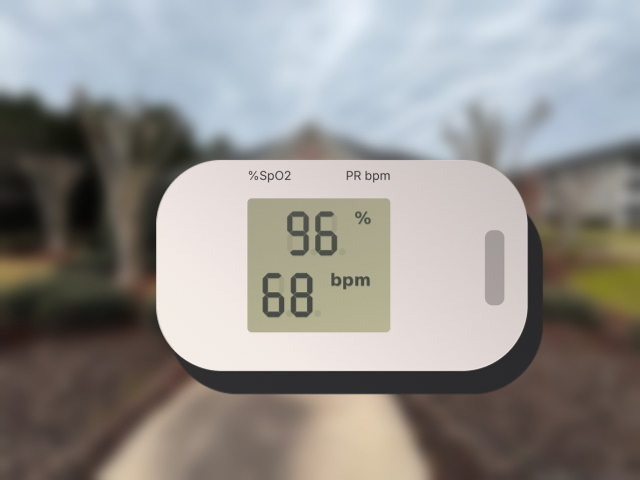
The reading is 68 bpm
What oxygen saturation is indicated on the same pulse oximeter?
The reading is 96 %
